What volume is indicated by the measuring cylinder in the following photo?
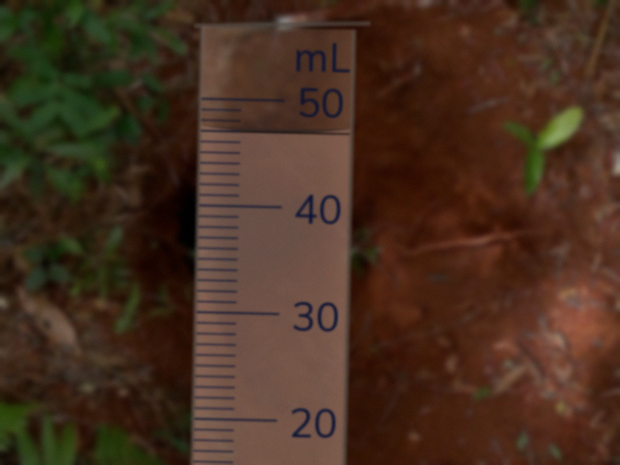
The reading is 47 mL
